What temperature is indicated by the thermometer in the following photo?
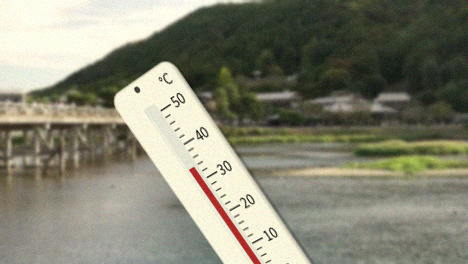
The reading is 34 °C
